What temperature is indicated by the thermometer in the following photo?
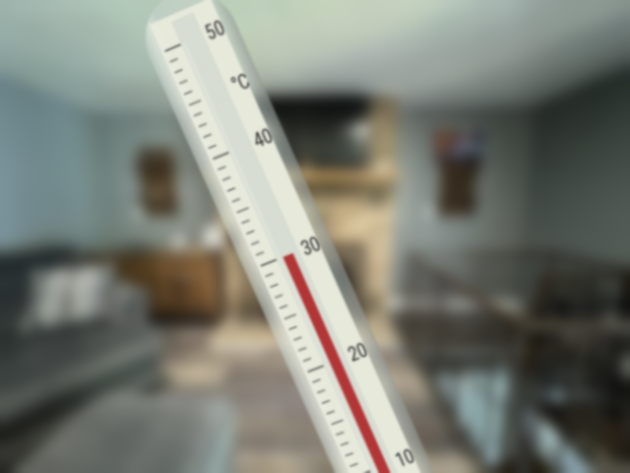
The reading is 30 °C
